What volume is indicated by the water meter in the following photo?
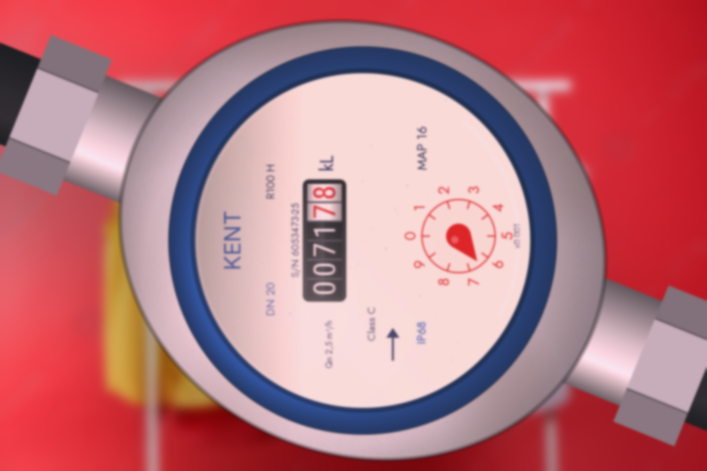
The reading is 71.786 kL
